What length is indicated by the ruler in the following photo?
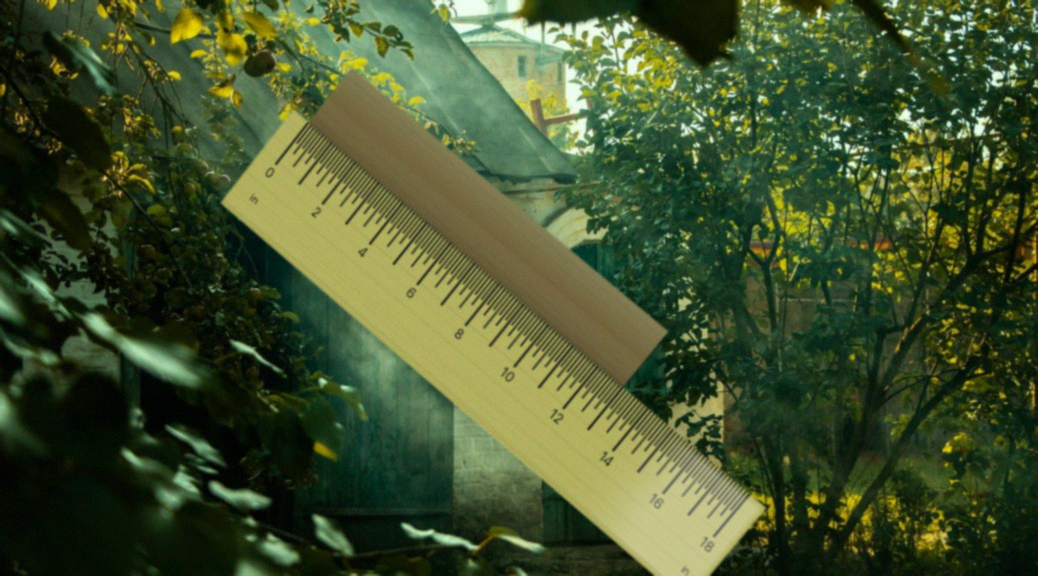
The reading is 13 in
